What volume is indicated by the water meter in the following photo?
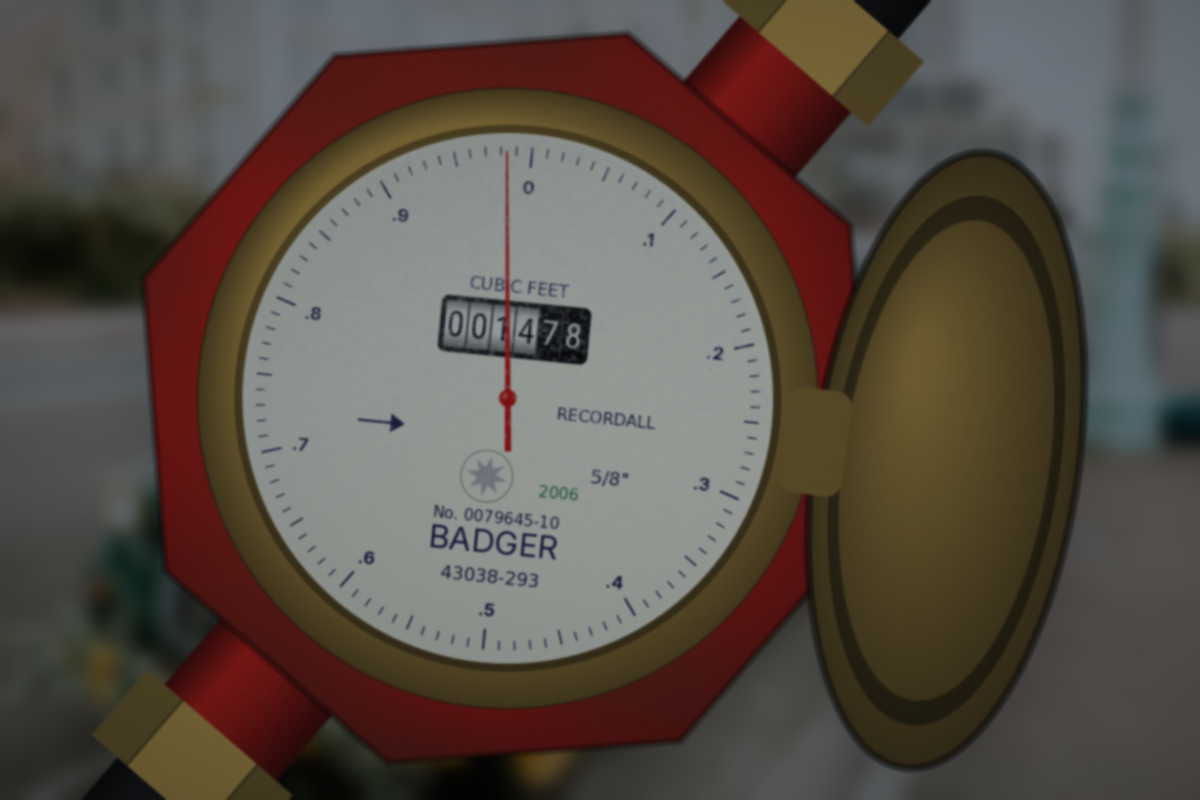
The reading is 1477.98 ft³
